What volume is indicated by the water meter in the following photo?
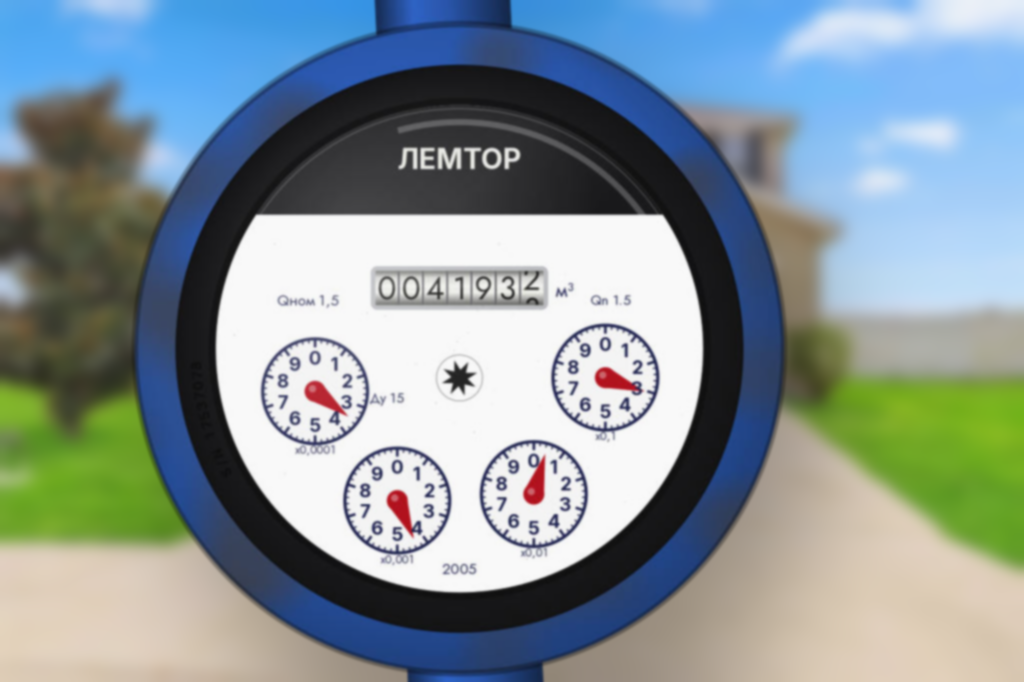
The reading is 41932.3043 m³
